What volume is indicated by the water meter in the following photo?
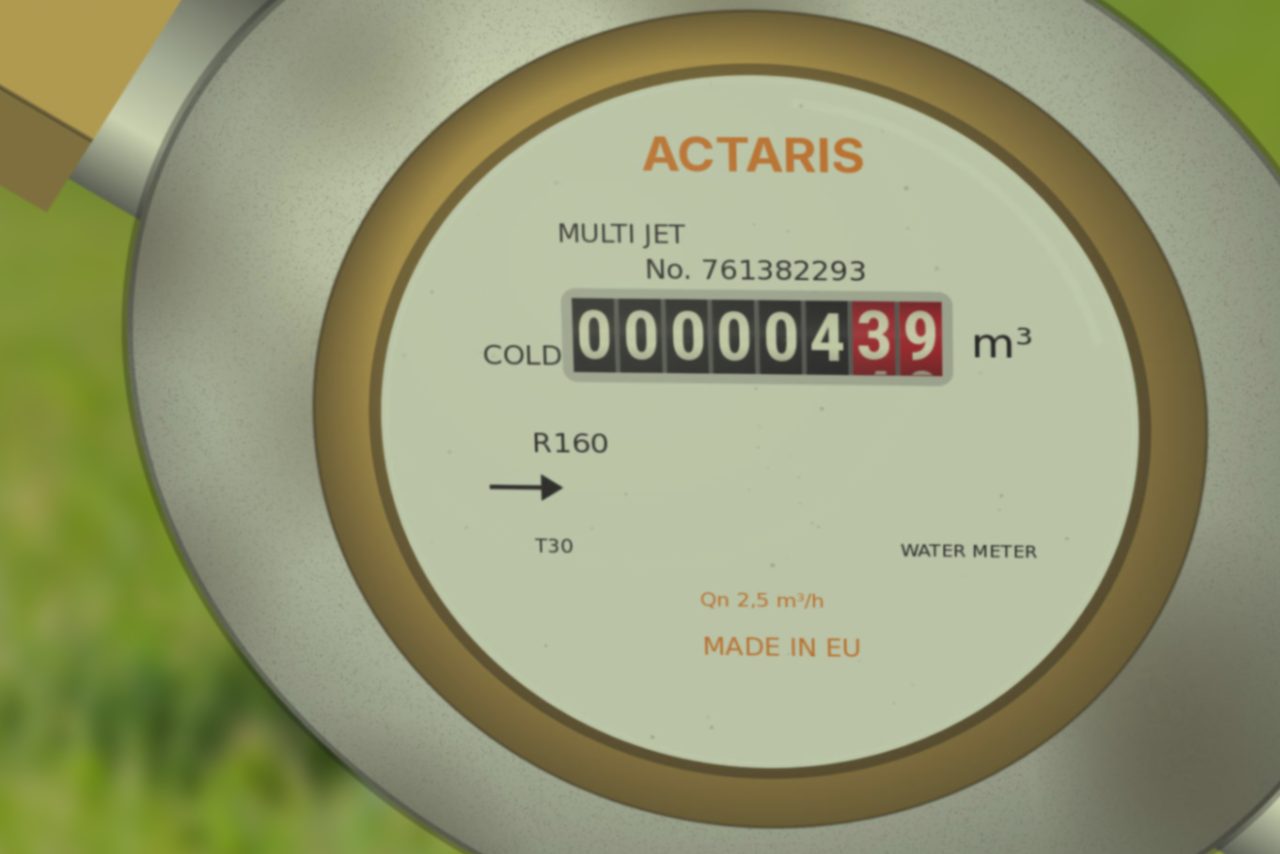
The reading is 4.39 m³
